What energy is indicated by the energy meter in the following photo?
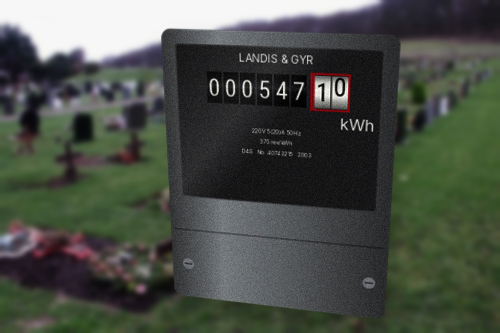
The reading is 547.10 kWh
